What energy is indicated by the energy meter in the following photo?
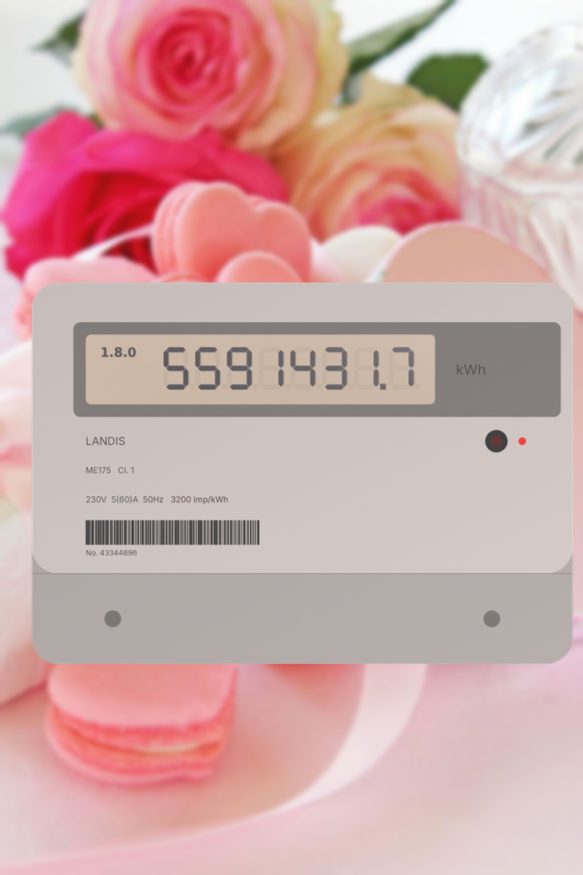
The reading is 5591431.7 kWh
